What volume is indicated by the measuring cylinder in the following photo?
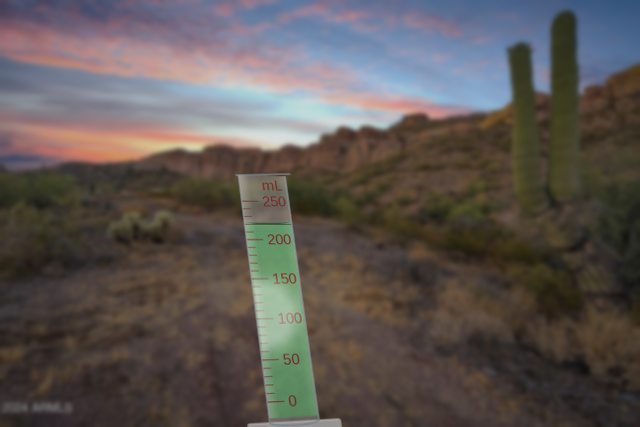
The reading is 220 mL
